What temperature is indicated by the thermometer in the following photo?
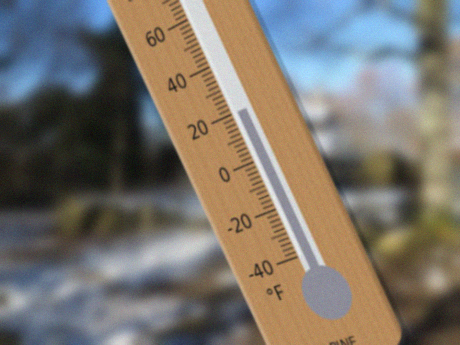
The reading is 20 °F
